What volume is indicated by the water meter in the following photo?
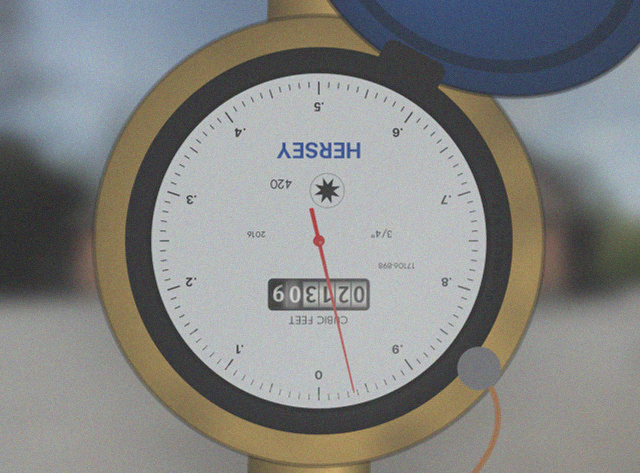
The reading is 21308.96 ft³
